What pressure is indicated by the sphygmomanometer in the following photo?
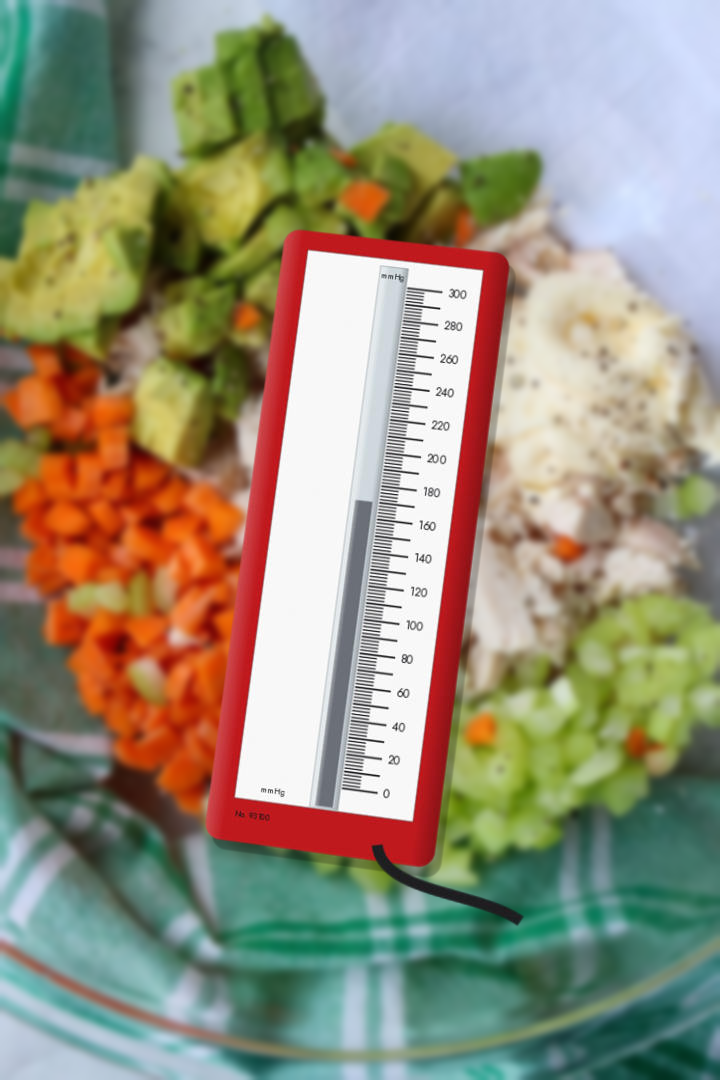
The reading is 170 mmHg
